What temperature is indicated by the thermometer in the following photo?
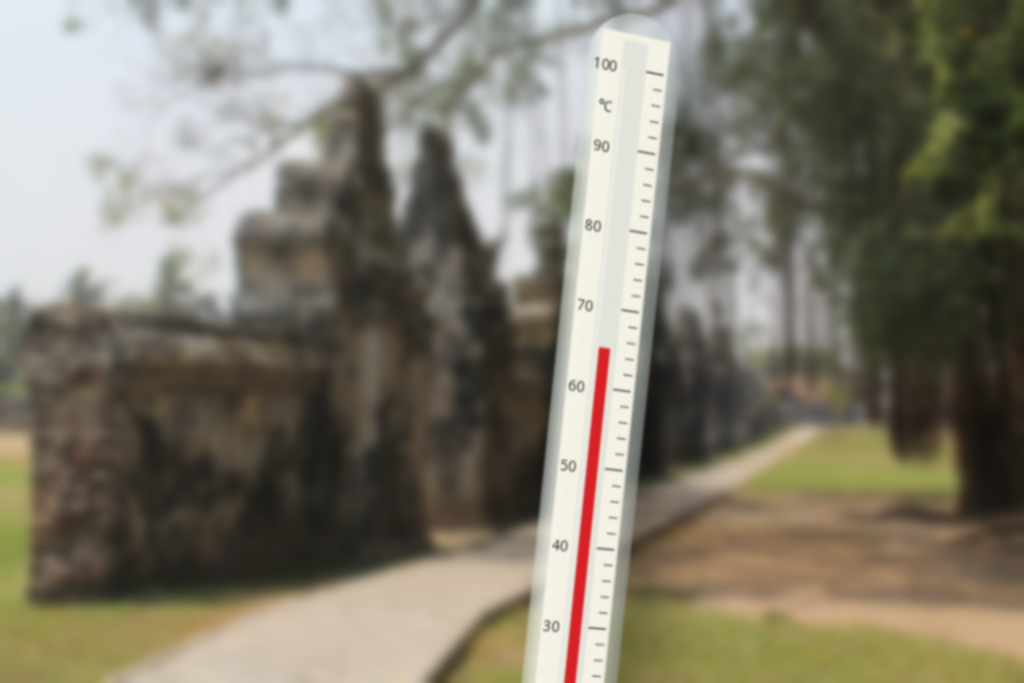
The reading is 65 °C
